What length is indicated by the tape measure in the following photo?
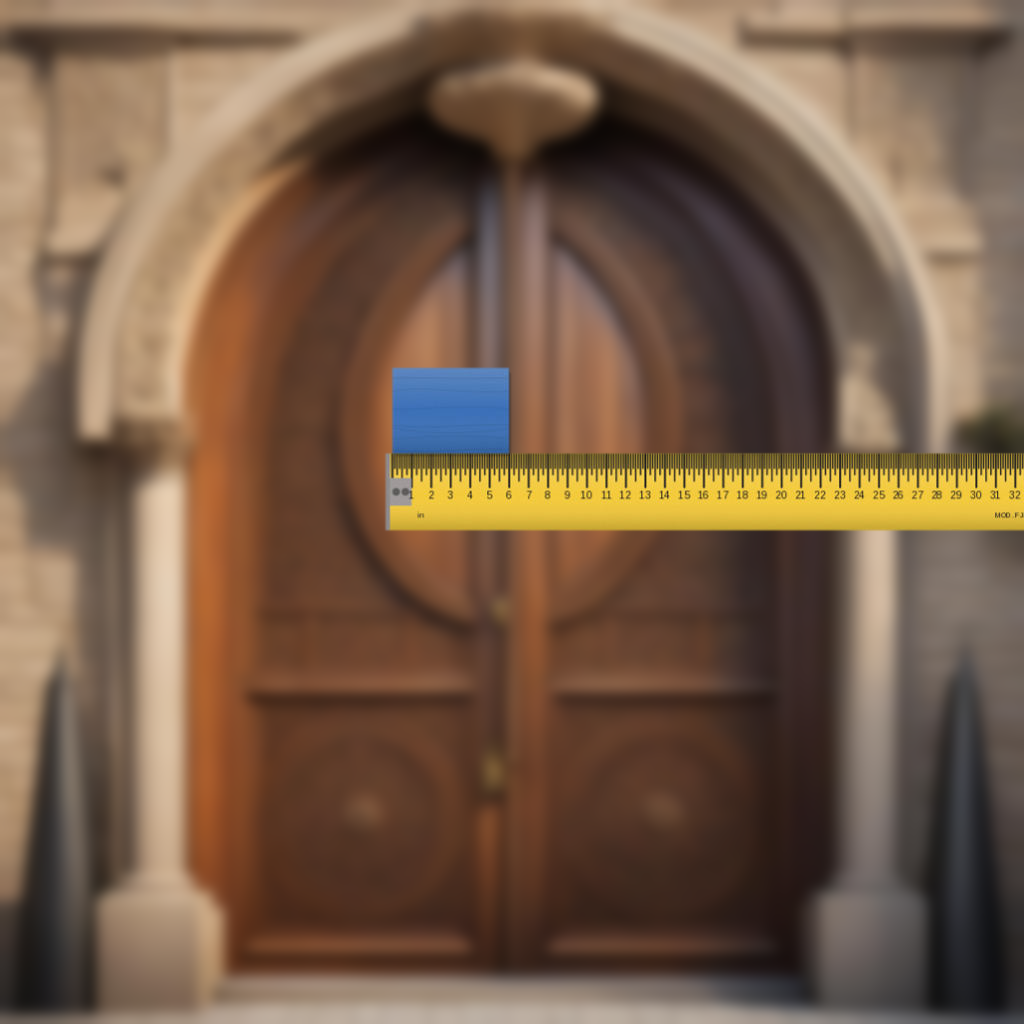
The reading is 6 in
